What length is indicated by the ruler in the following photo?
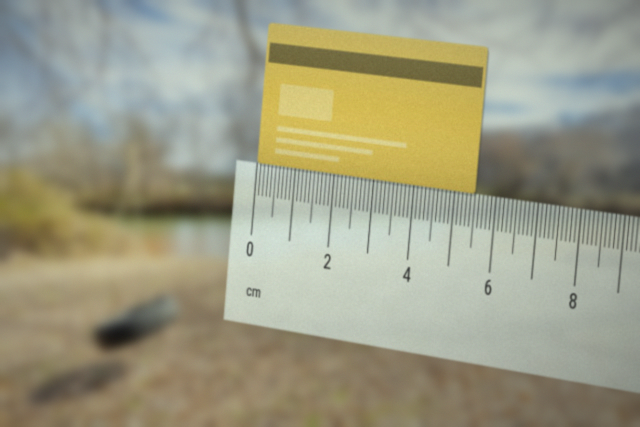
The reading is 5.5 cm
